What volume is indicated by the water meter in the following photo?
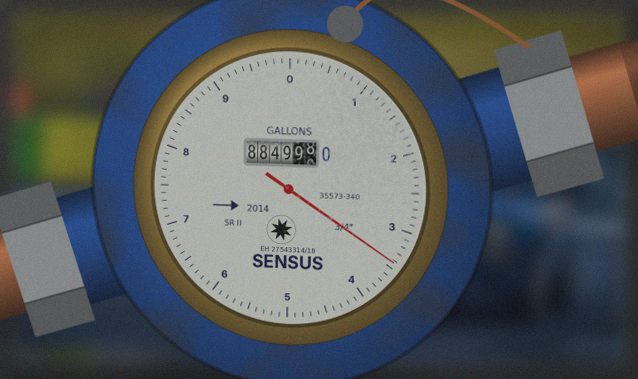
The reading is 8849983.4 gal
